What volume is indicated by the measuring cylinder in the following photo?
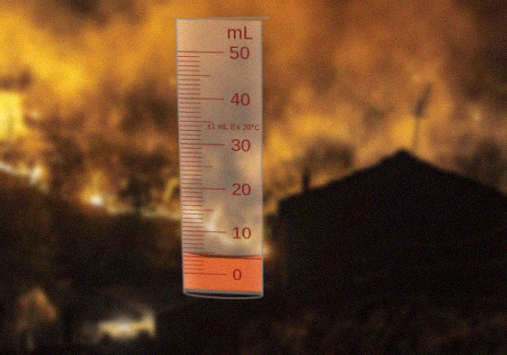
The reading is 4 mL
